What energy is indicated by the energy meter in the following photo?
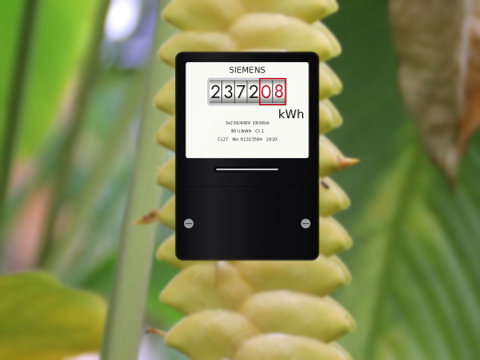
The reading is 2372.08 kWh
